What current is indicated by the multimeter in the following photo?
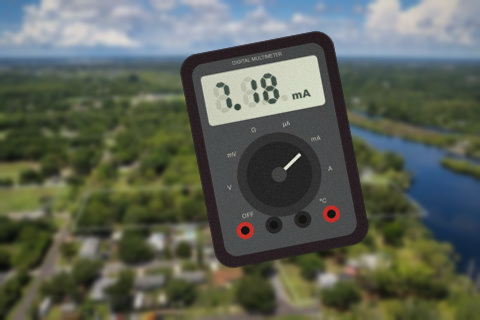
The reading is 7.18 mA
